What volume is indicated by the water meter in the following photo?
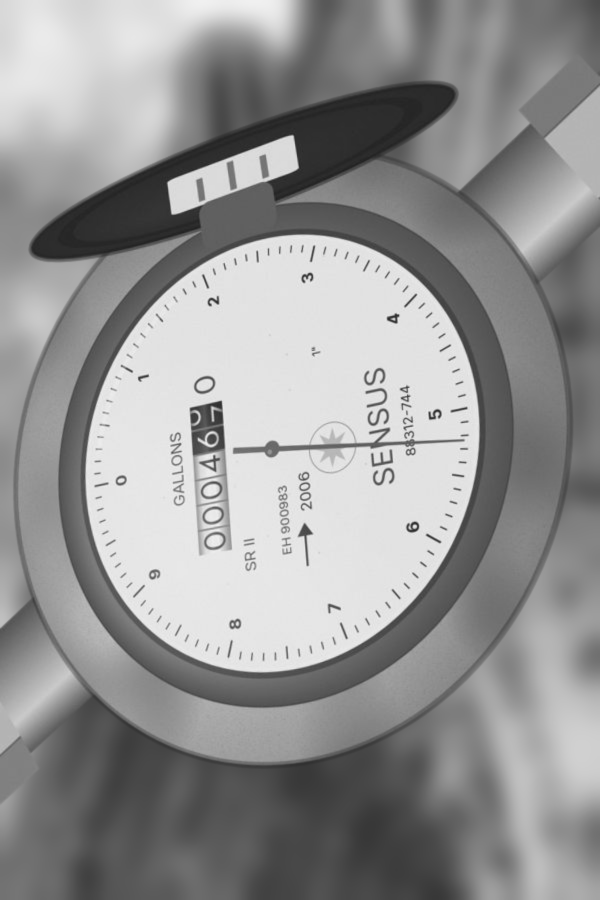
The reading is 4665.2 gal
